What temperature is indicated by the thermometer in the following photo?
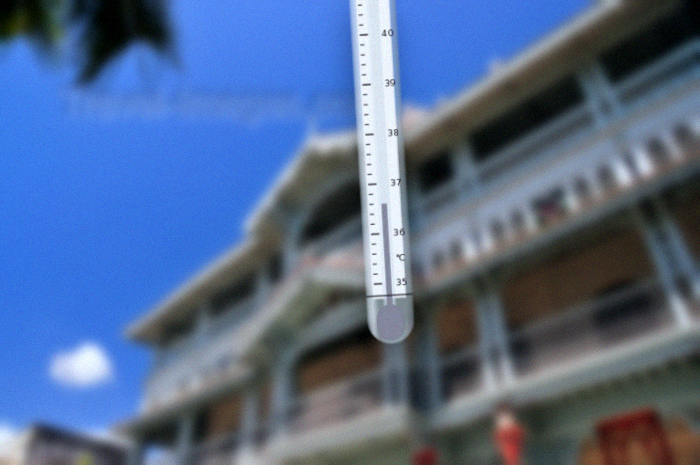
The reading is 36.6 °C
